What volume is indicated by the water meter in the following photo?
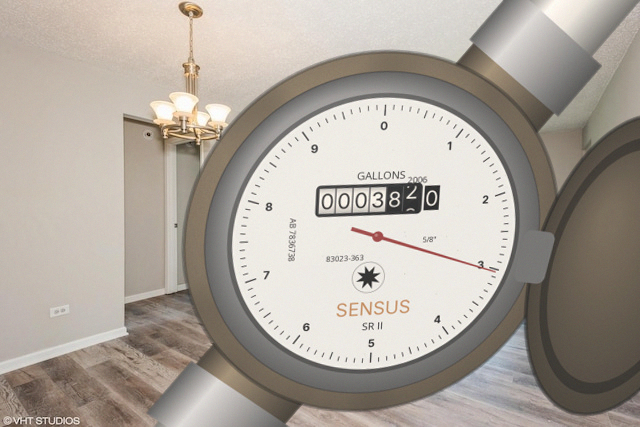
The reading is 3823.0 gal
